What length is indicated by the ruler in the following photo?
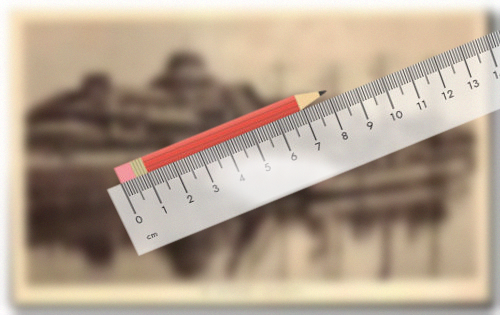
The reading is 8 cm
